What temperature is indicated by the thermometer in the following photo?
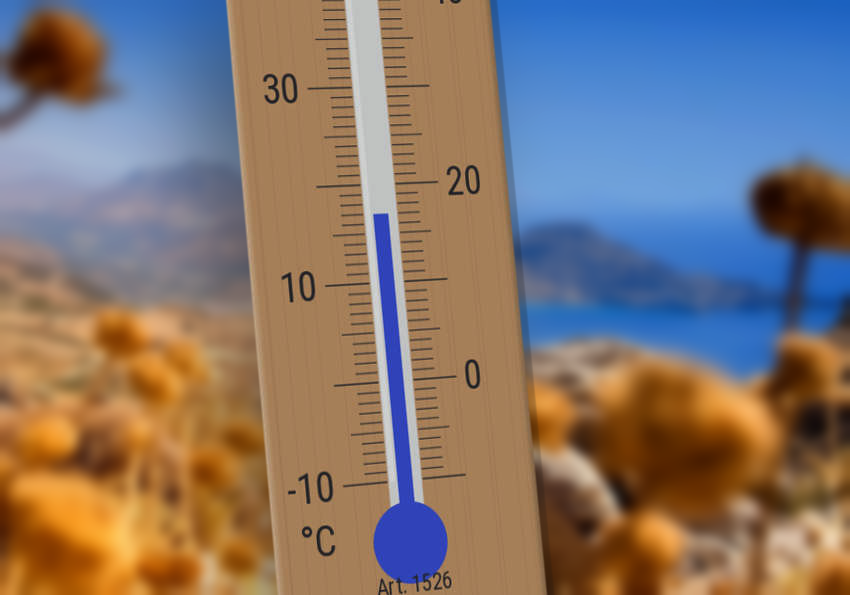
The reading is 17 °C
